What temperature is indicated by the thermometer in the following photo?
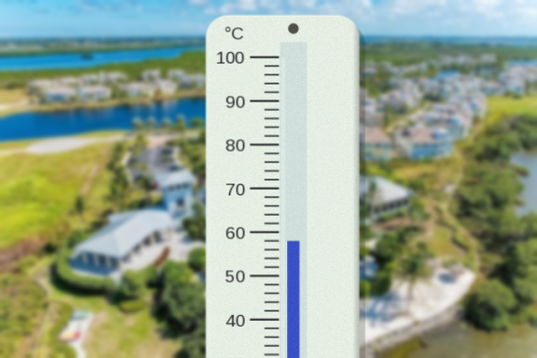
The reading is 58 °C
